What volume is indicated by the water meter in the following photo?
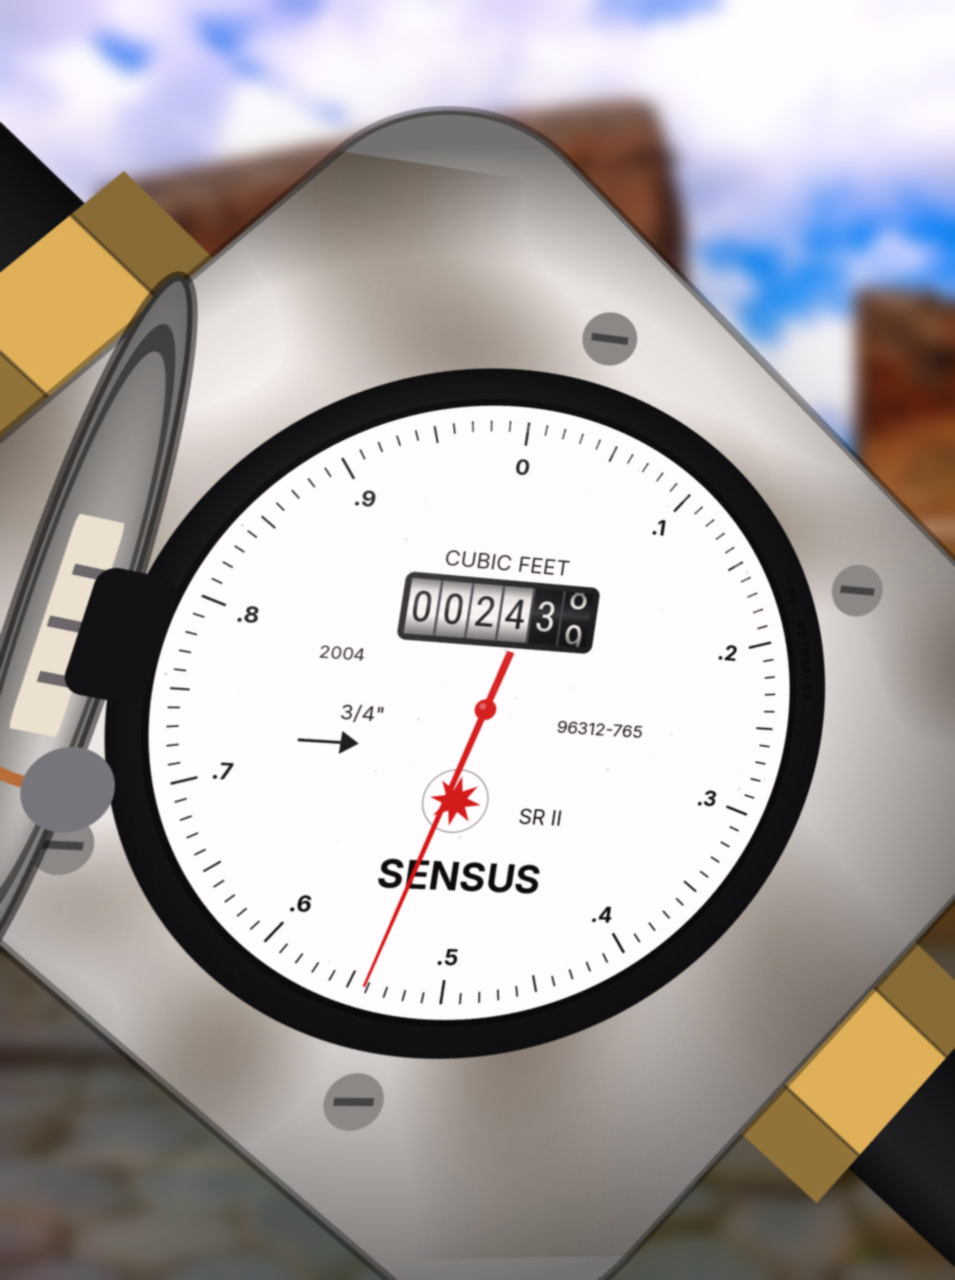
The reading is 2438.54 ft³
